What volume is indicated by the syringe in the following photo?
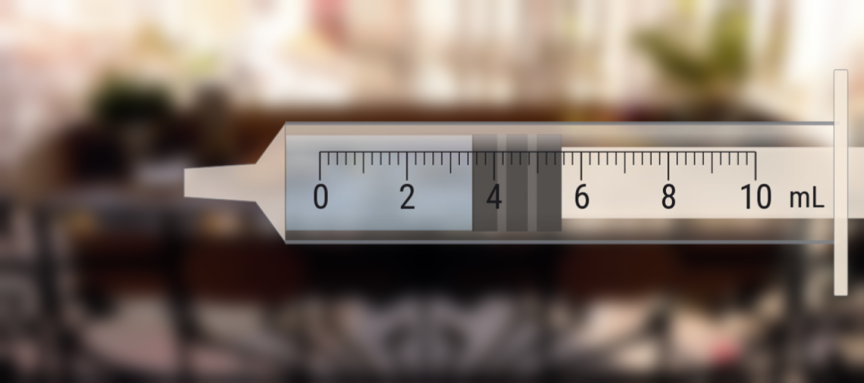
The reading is 3.5 mL
